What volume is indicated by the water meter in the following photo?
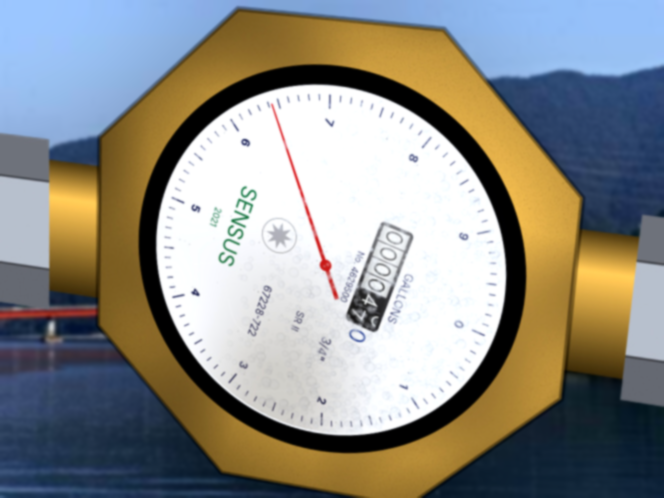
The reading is 466.4 gal
